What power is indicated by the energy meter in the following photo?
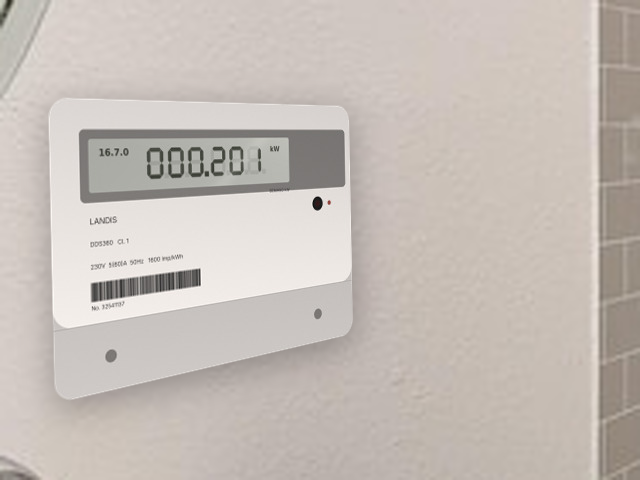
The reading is 0.201 kW
